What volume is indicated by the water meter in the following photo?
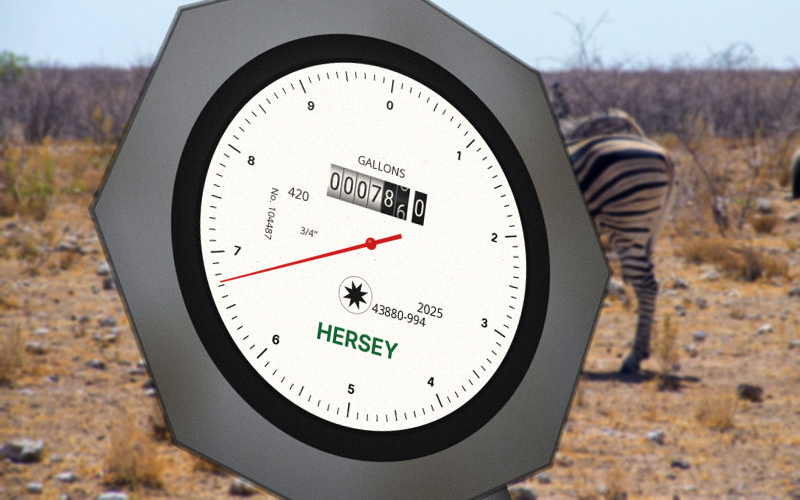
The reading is 7856.7 gal
